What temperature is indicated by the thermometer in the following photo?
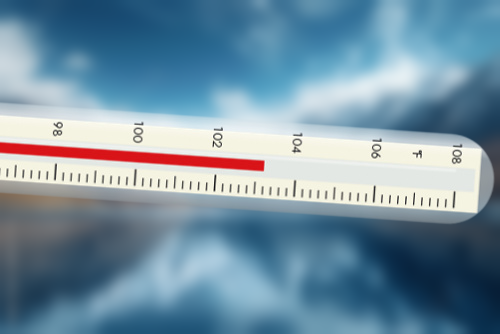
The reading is 103.2 °F
